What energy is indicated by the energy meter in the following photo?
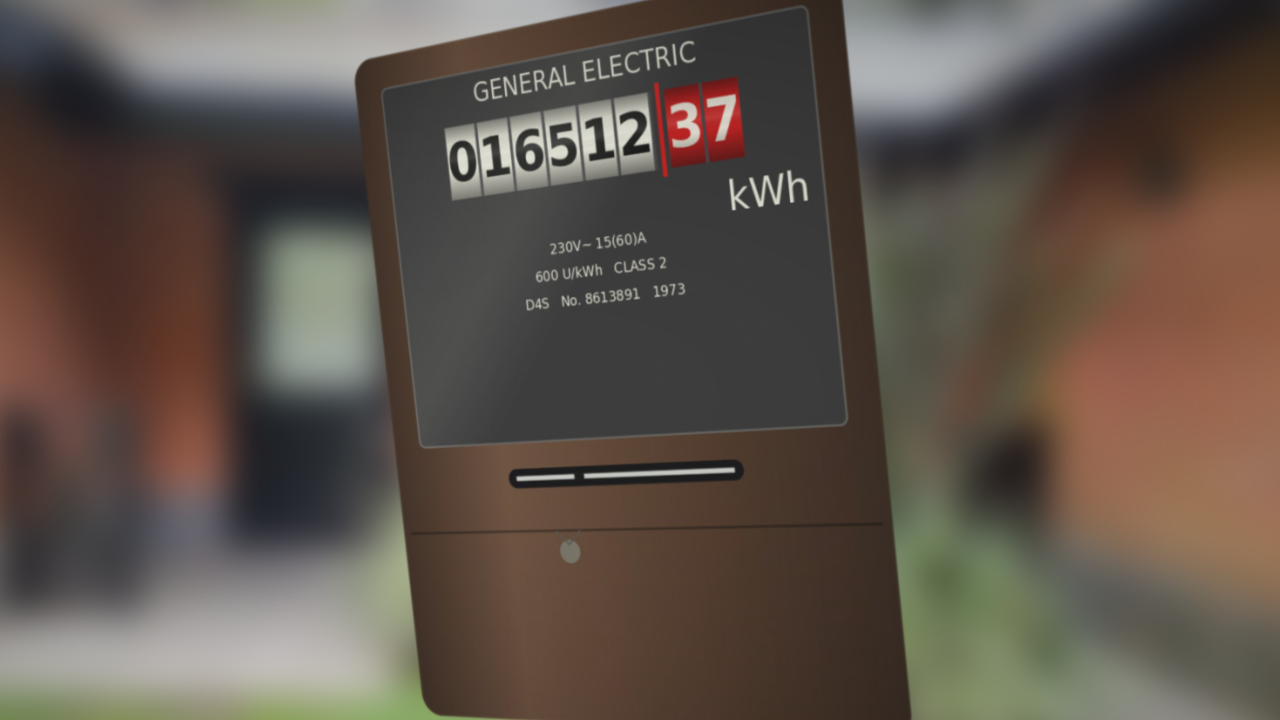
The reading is 16512.37 kWh
